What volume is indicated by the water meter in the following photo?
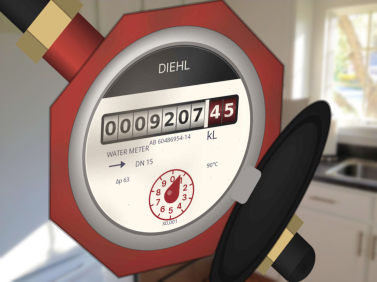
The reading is 9207.450 kL
